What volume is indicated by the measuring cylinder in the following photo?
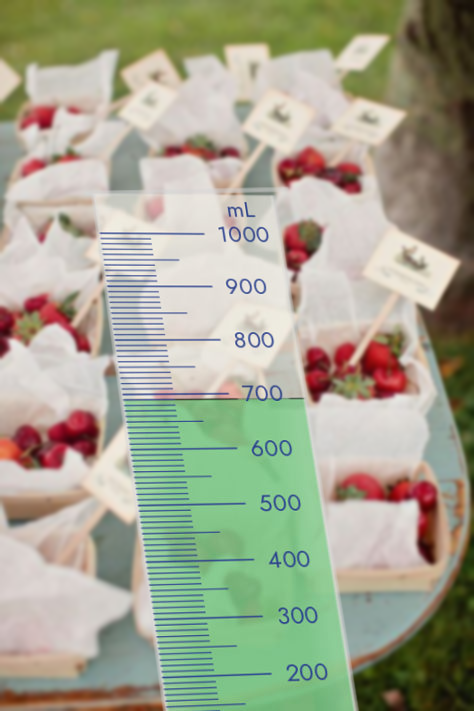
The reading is 690 mL
